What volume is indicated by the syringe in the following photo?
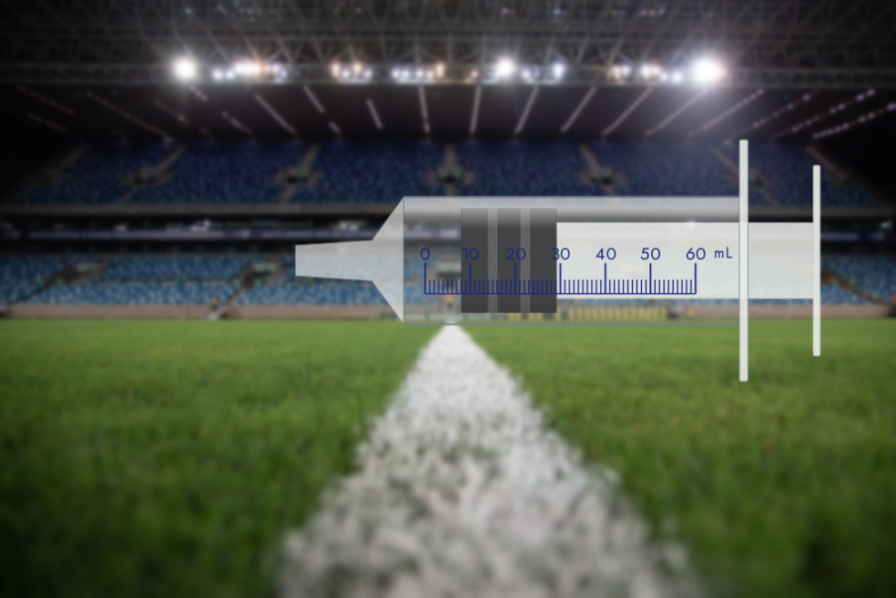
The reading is 8 mL
